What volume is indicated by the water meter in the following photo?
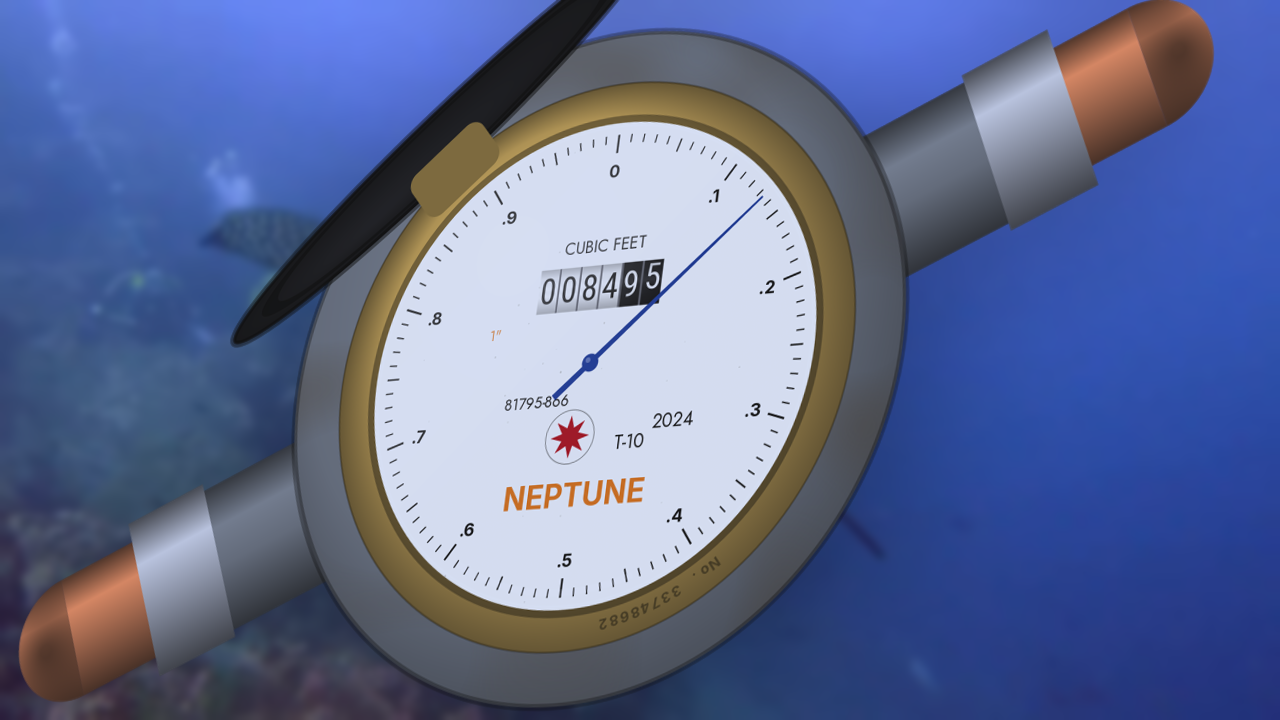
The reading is 8495.13 ft³
